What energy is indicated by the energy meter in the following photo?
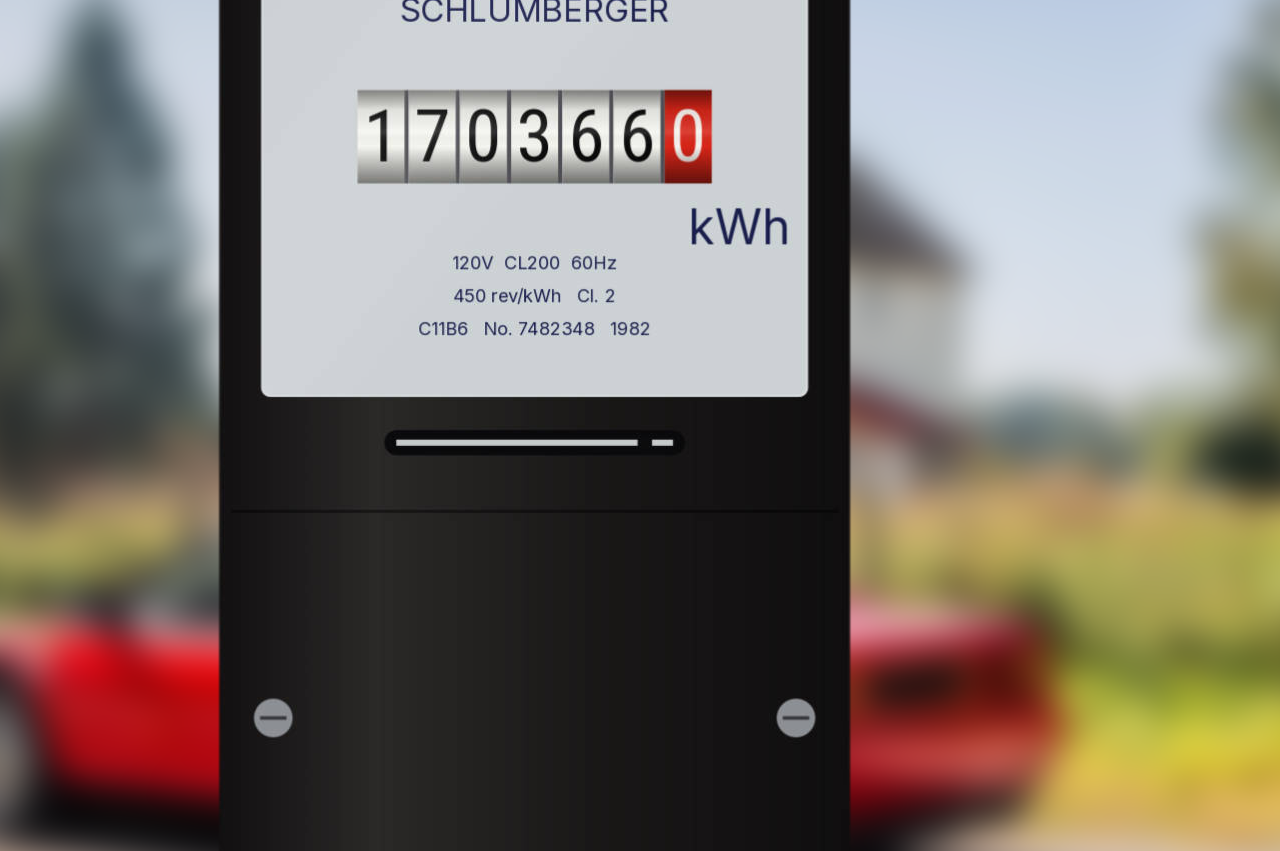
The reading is 170366.0 kWh
